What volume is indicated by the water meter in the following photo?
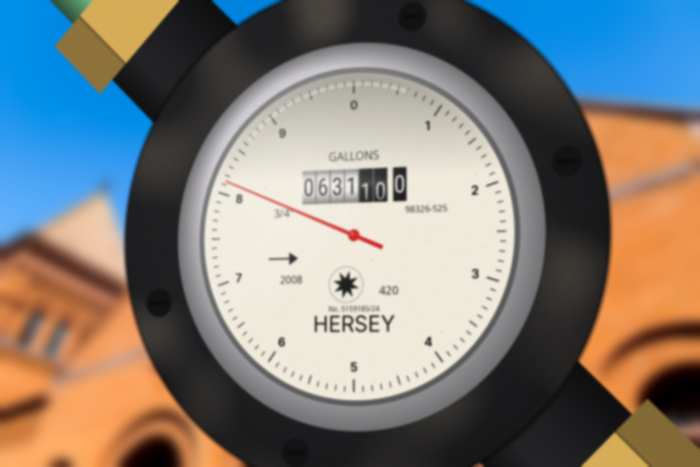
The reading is 631098.1 gal
